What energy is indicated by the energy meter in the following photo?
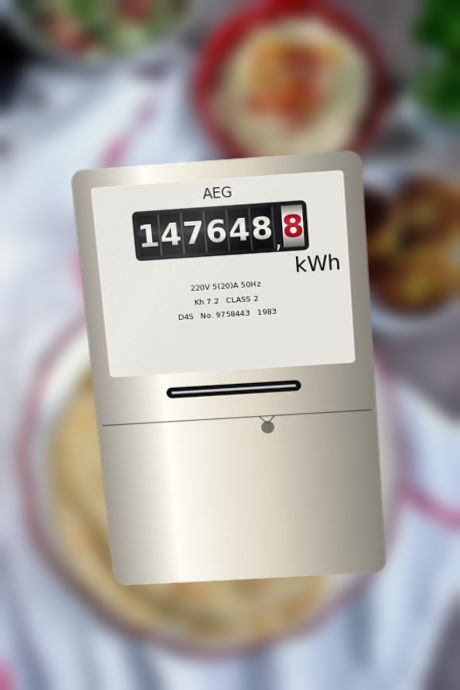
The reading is 147648.8 kWh
